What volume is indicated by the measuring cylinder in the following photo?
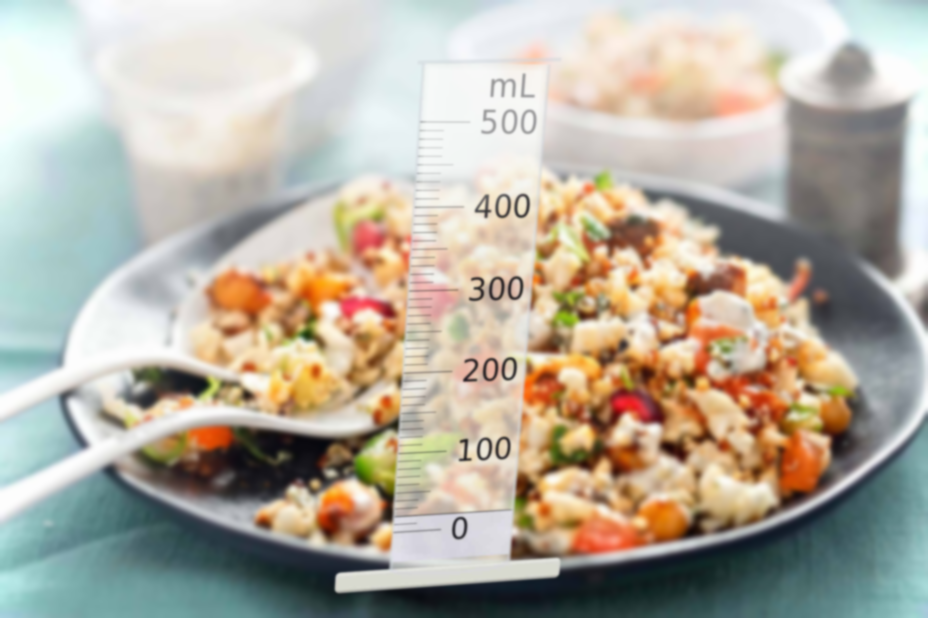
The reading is 20 mL
